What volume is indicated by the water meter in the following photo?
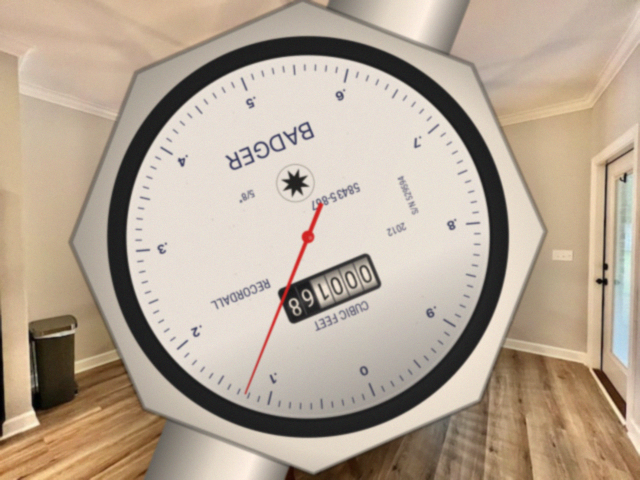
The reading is 168.12 ft³
